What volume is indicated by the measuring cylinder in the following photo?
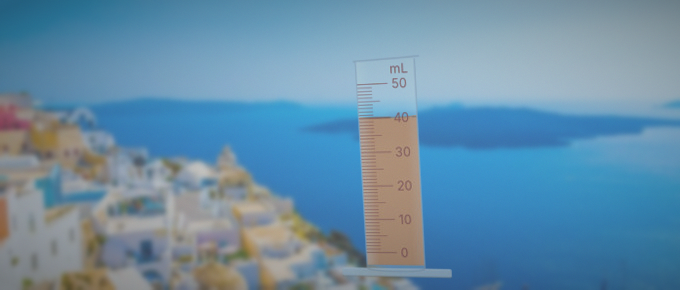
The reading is 40 mL
